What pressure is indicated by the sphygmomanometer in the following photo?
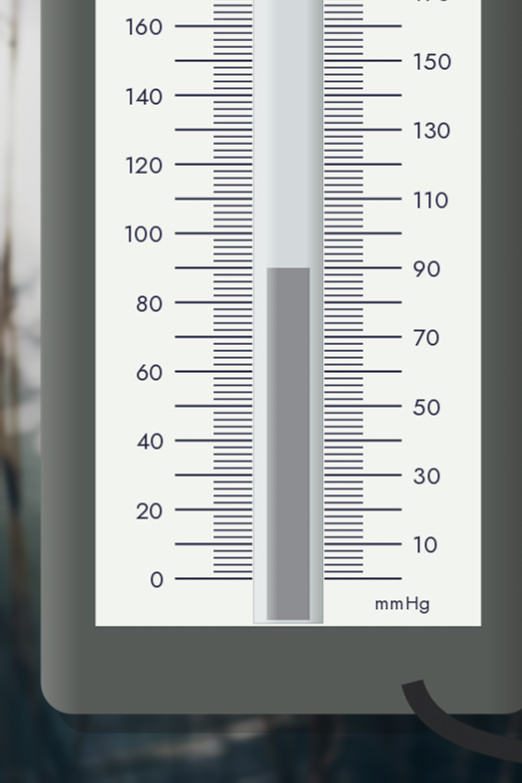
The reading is 90 mmHg
